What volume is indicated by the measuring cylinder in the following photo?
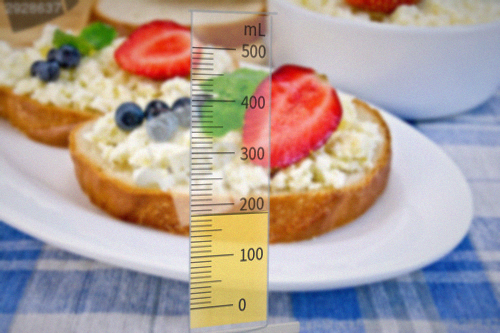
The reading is 180 mL
